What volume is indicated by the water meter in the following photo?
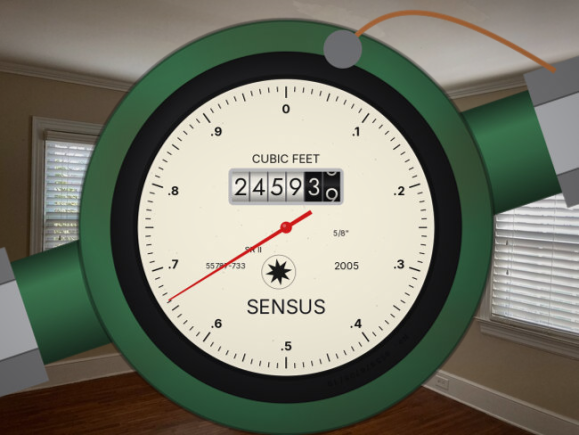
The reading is 245938.66 ft³
